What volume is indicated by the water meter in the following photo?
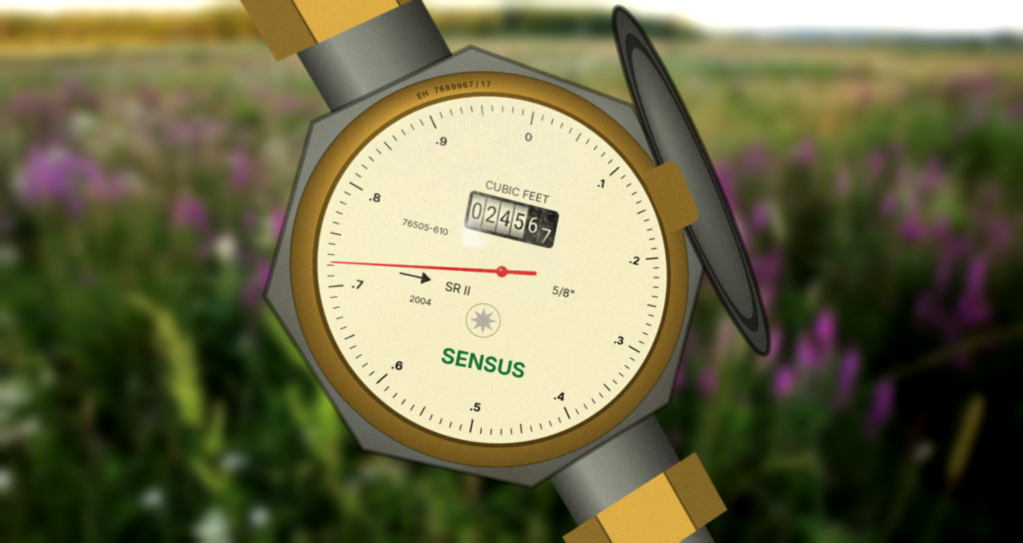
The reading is 24566.72 ft³
